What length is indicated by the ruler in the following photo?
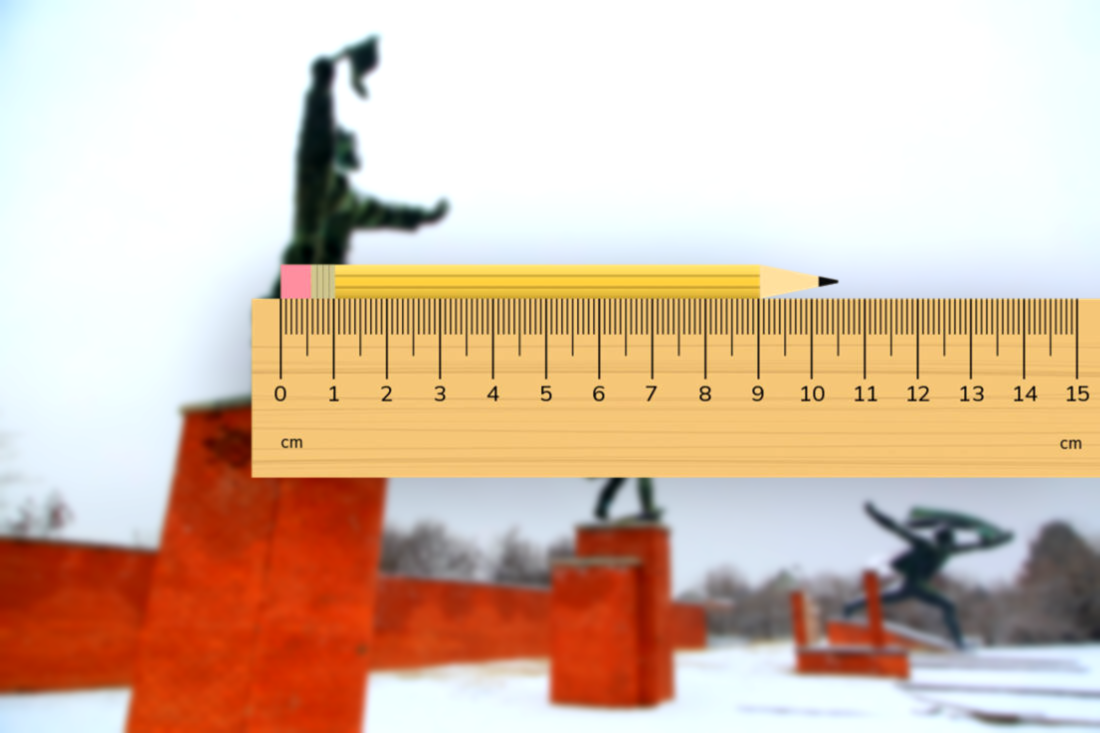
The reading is 10.5 cm
